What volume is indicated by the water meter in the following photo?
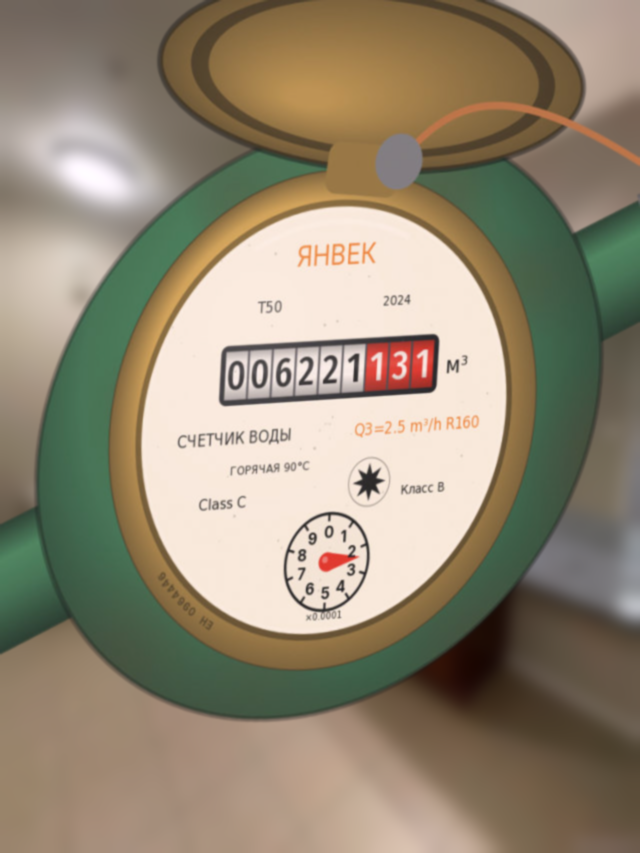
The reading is 6221.1312 m³
